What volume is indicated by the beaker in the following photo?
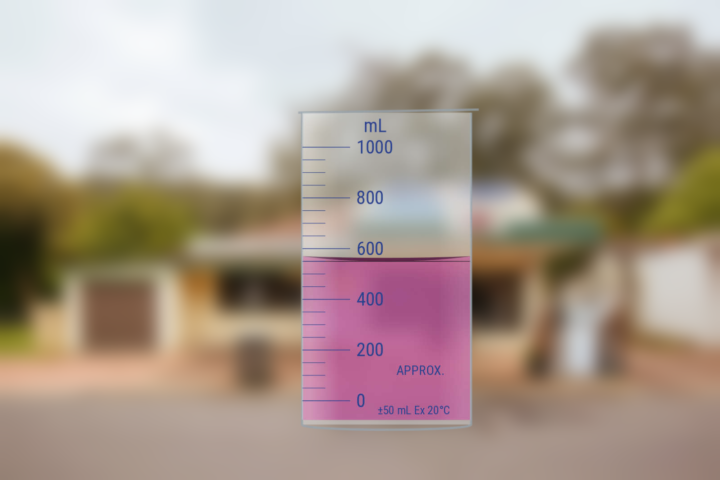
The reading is 550 mL
